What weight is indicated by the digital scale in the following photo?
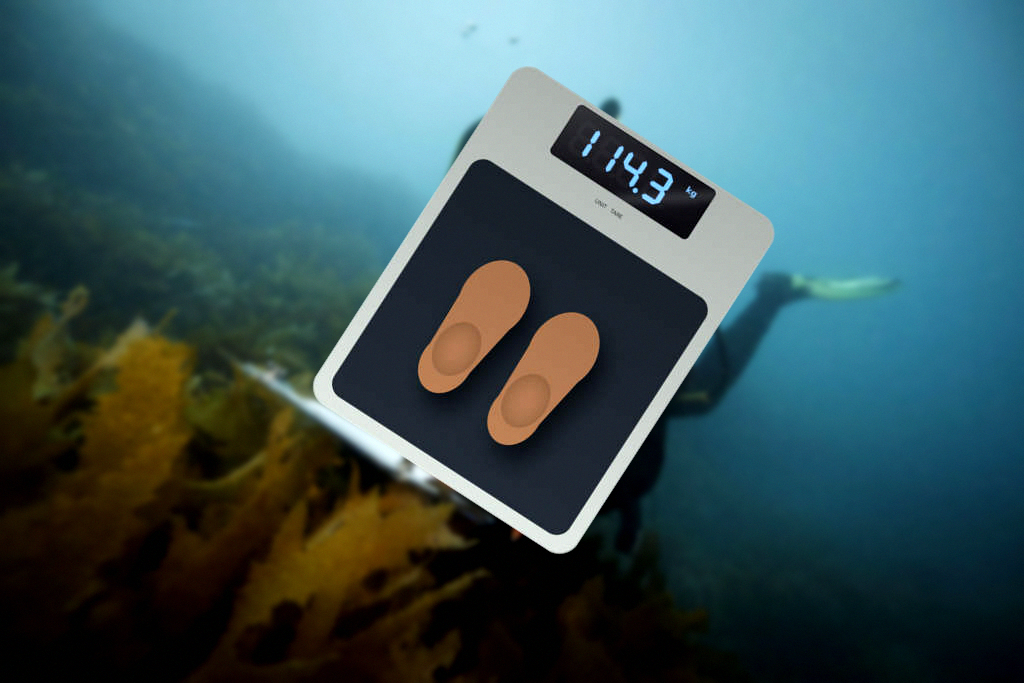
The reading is 114.3 kg
